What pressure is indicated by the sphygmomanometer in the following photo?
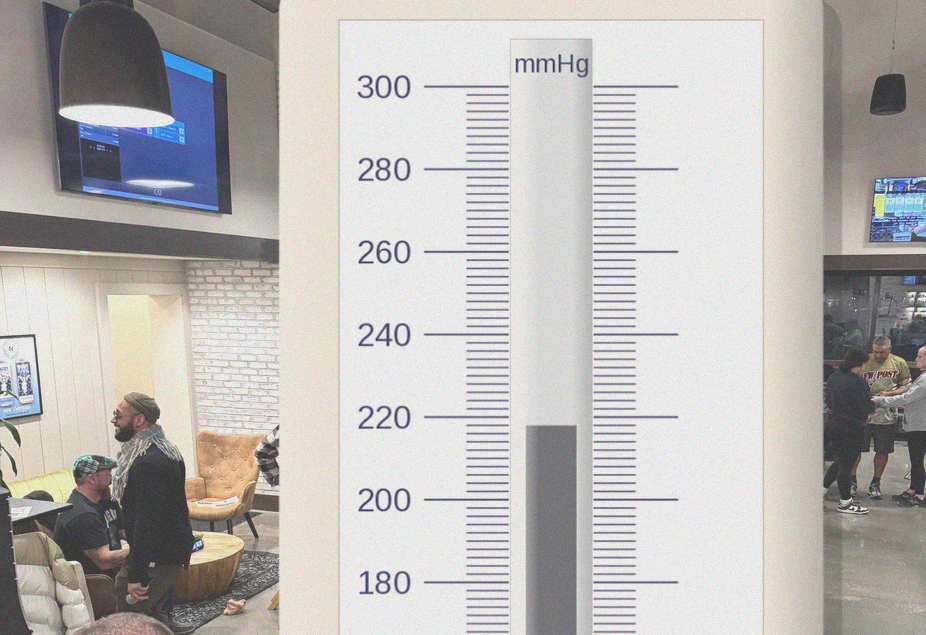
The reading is 218 mmHg
